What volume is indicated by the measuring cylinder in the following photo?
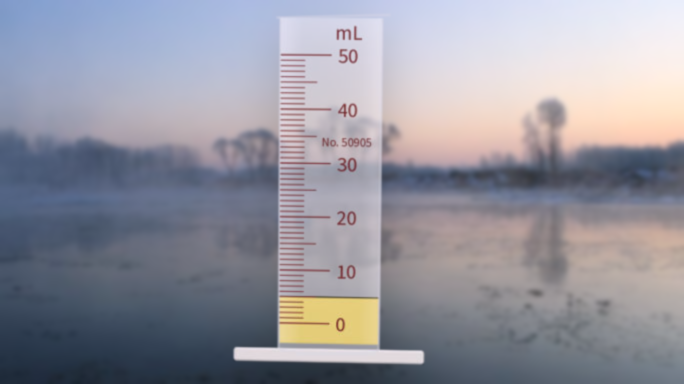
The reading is 5 mL
